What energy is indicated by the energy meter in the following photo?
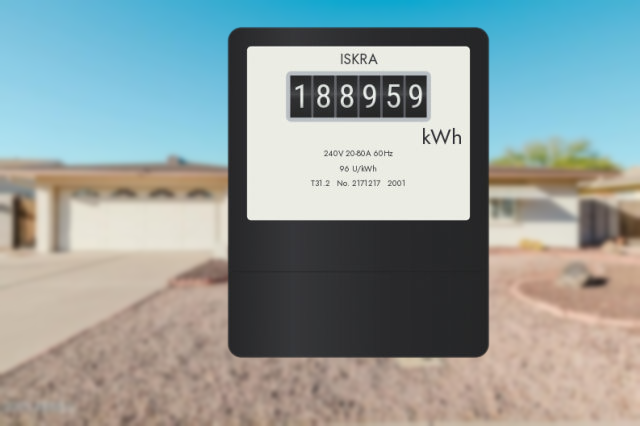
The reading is 188959 kWh
